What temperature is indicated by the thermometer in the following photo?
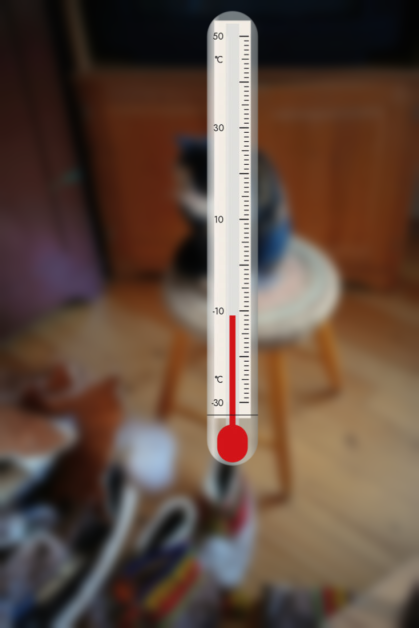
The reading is -11 °C
